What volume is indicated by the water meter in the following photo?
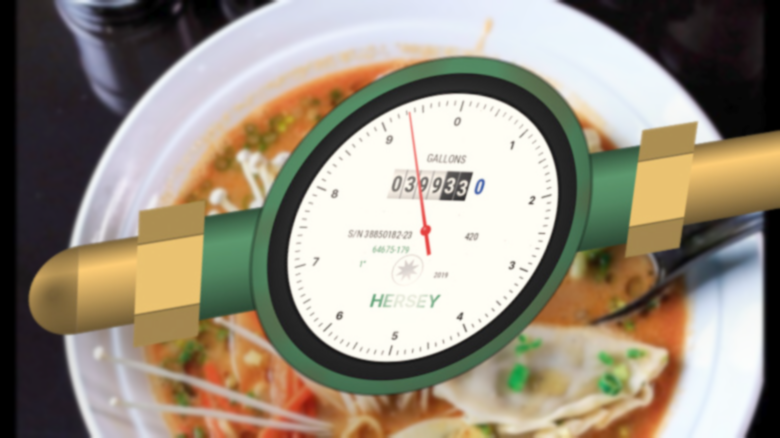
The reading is 399329.3 gal
